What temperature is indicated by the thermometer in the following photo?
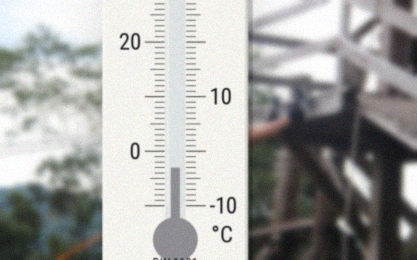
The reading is -3 °C
